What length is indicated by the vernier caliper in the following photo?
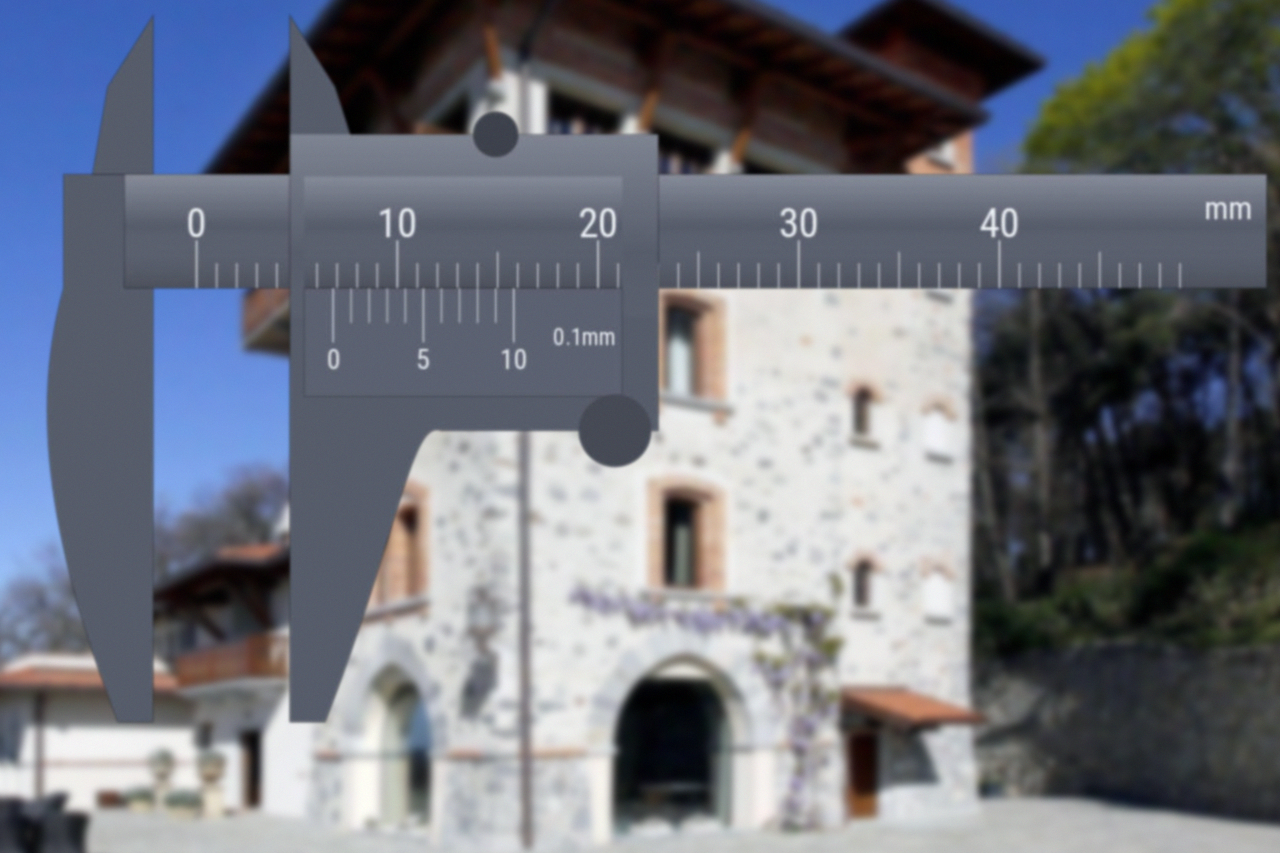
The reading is 6.8 mm
